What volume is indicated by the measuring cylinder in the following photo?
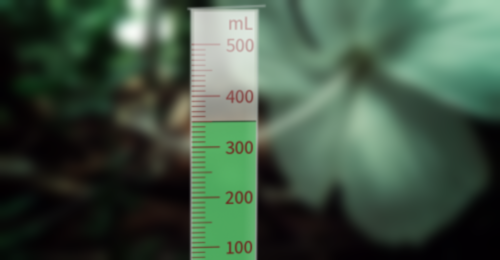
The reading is 350 mL
